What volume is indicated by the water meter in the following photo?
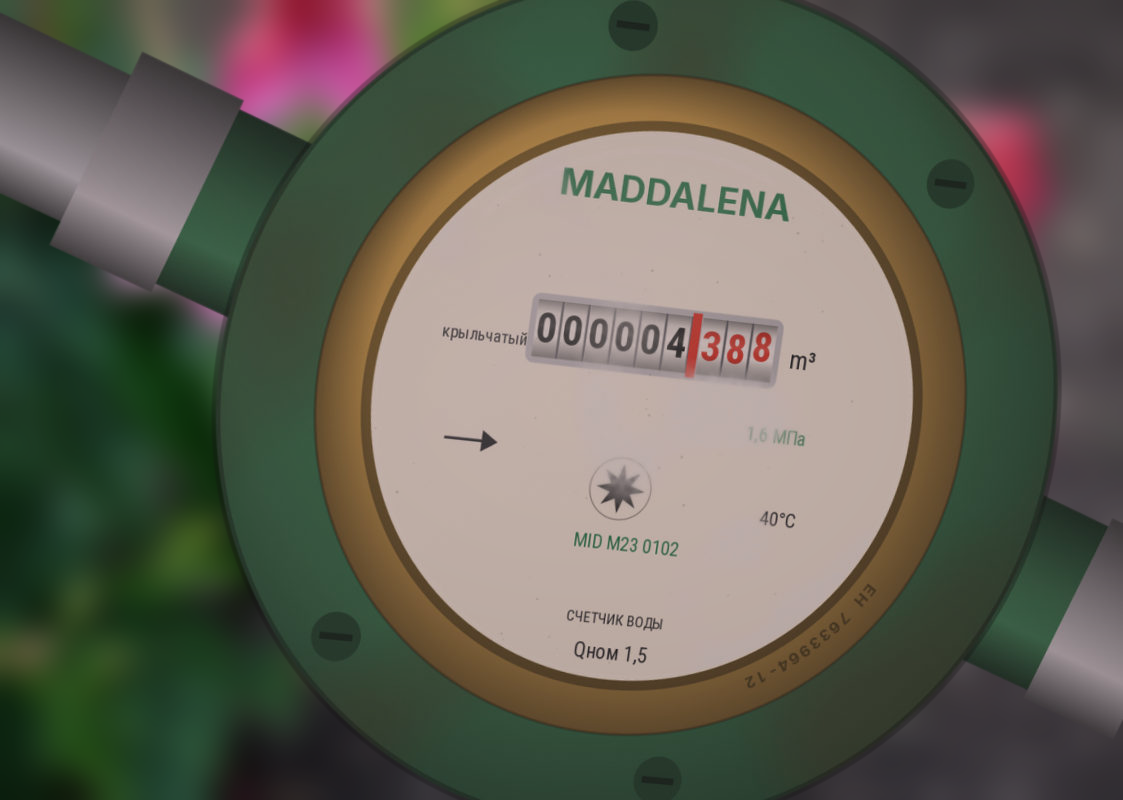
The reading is 4.388 m³
